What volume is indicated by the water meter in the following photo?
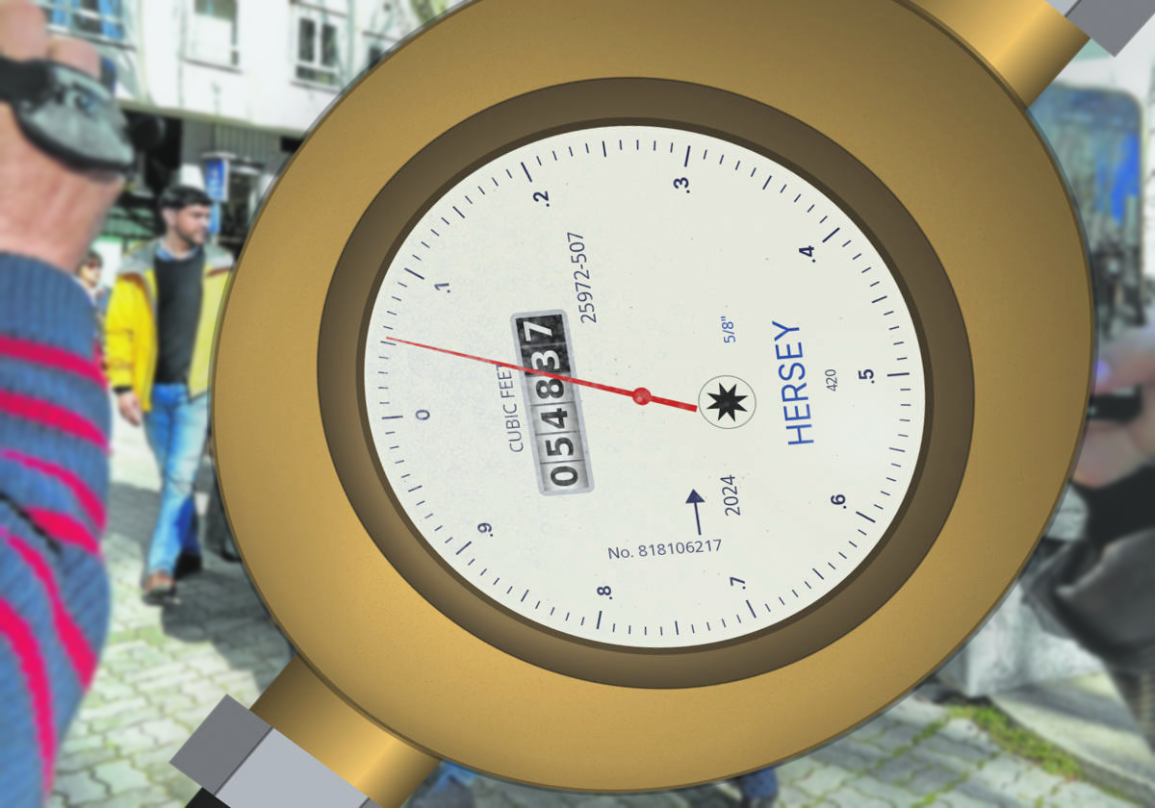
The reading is 54837.05 ft³
